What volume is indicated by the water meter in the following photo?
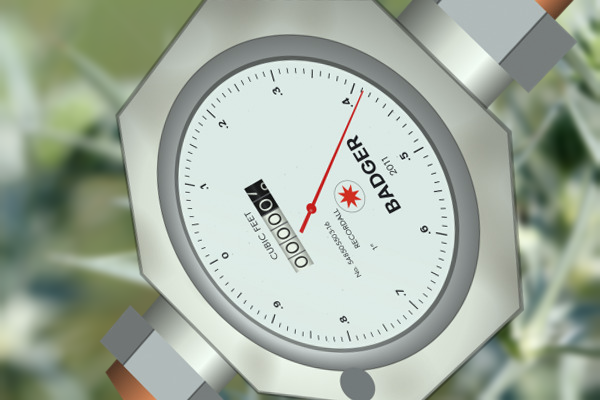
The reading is 7.41 ft³
